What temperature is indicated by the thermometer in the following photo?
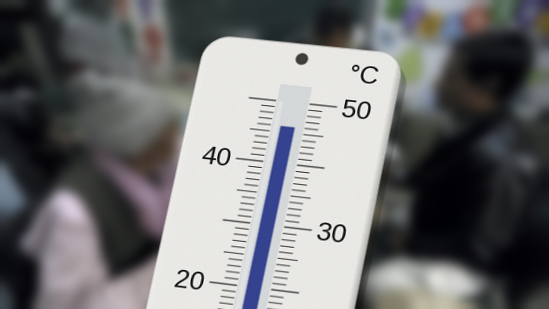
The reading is 46 °C
